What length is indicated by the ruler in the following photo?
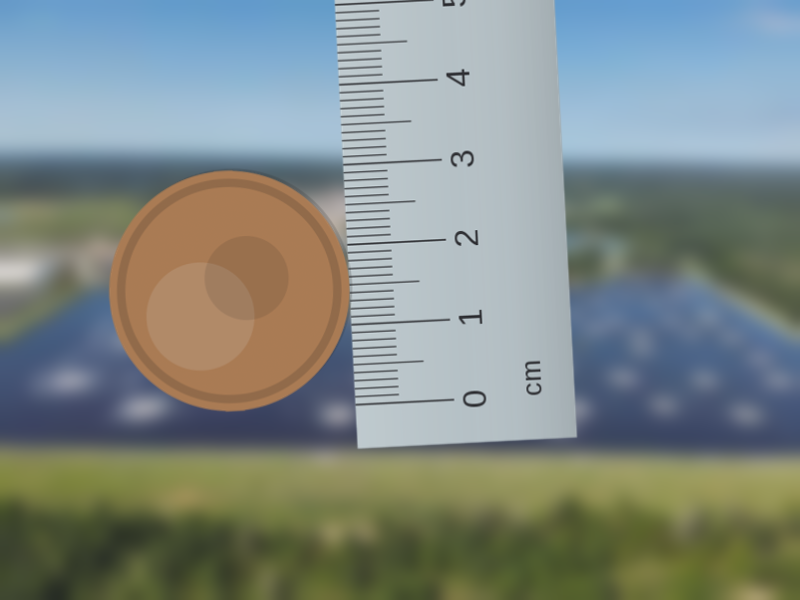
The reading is 3 cm
